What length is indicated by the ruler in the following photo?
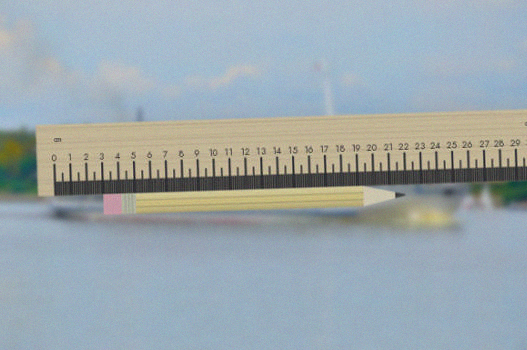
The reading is 19 cm
